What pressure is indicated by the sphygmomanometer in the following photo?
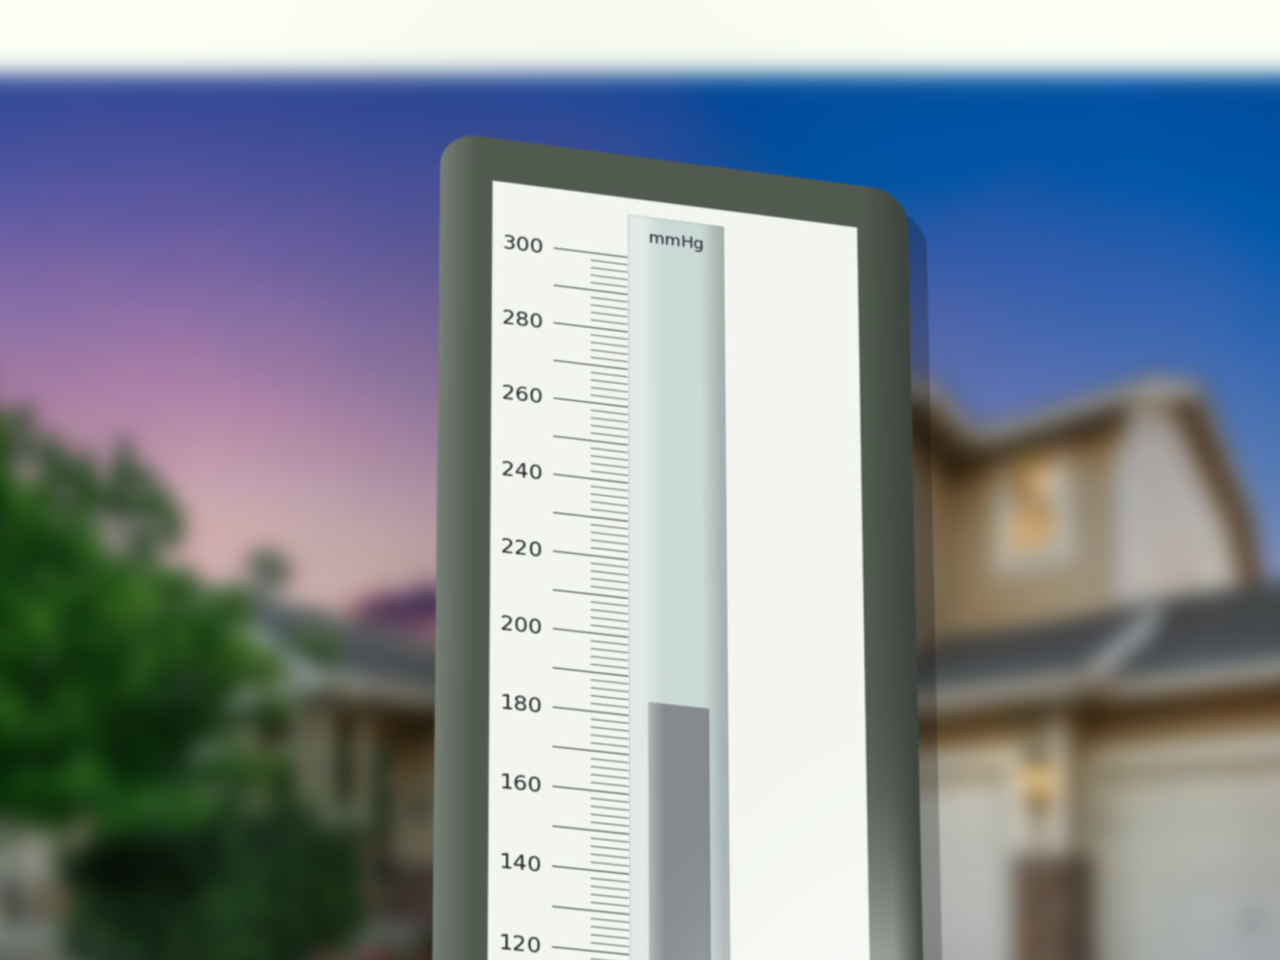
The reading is 184 mmHg
